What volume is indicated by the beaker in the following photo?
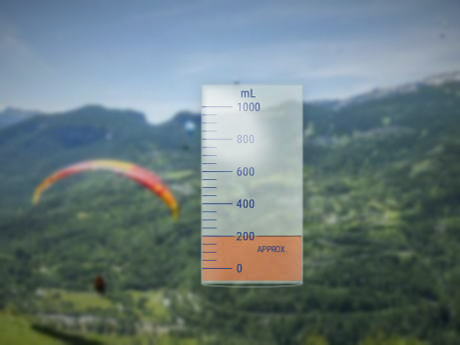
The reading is 200 mL
